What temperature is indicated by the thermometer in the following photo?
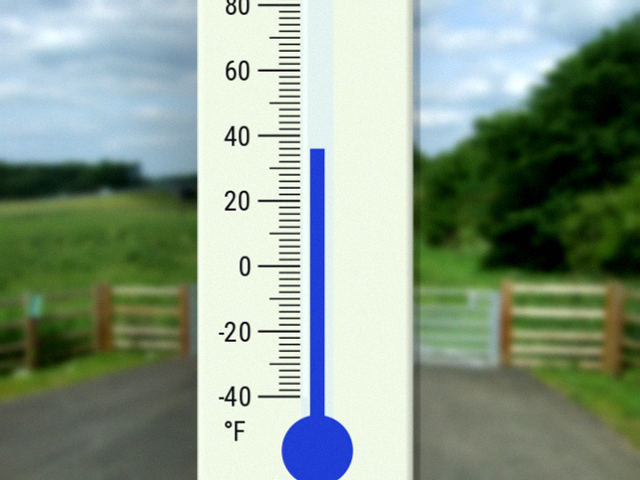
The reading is 36 °F
